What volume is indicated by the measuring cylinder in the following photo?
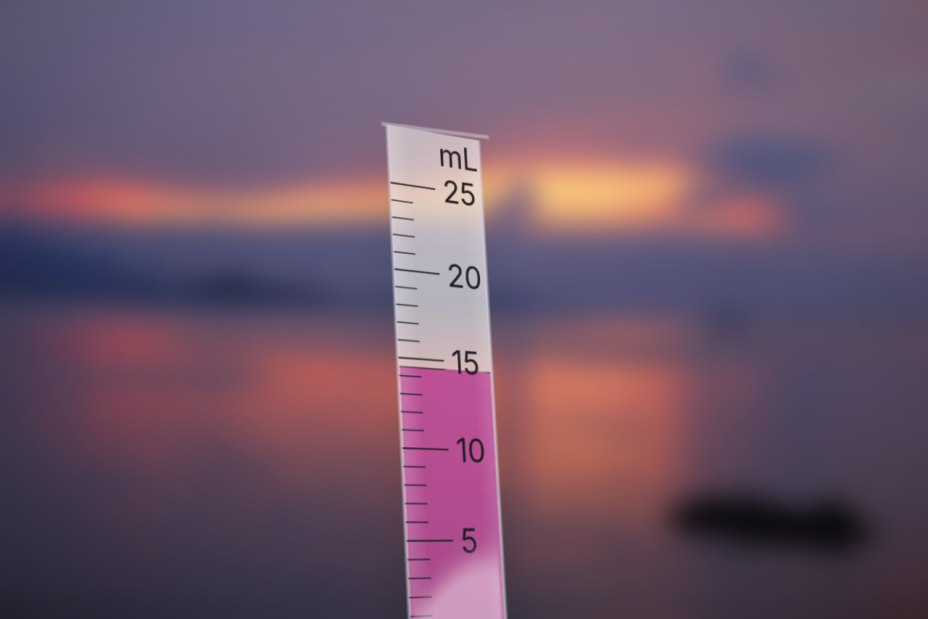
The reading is 14.5 mL
